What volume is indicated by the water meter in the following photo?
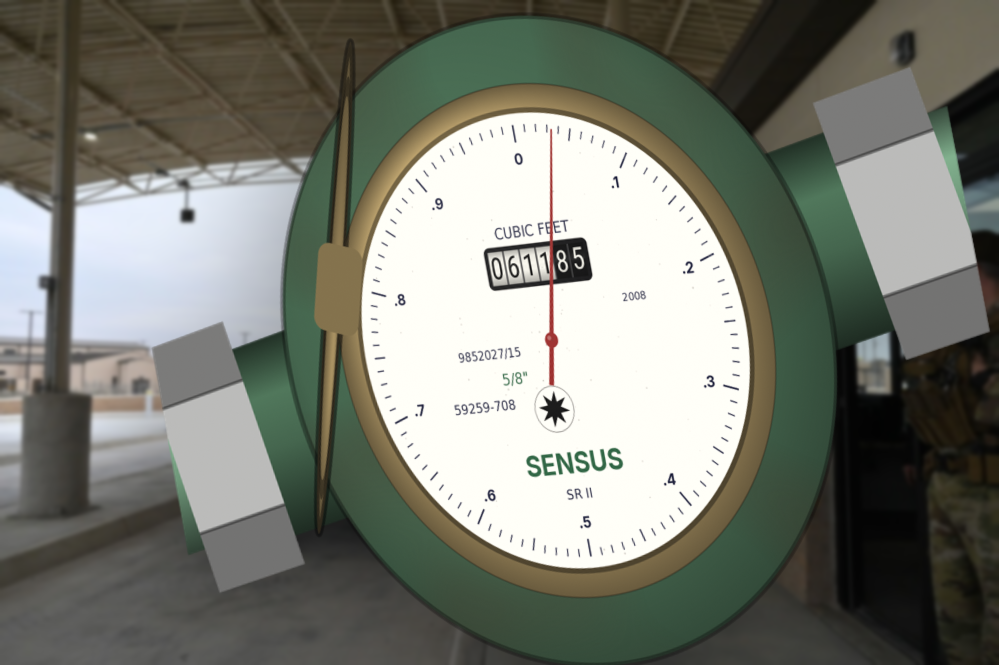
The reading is 61185.03 ft³
